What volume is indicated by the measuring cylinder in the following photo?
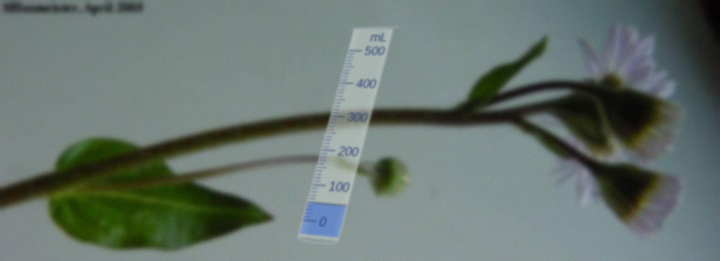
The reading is 50 mL
